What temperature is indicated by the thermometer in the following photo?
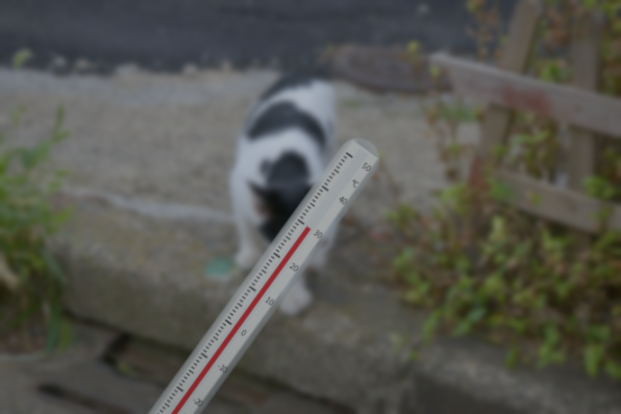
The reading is 30 °C
